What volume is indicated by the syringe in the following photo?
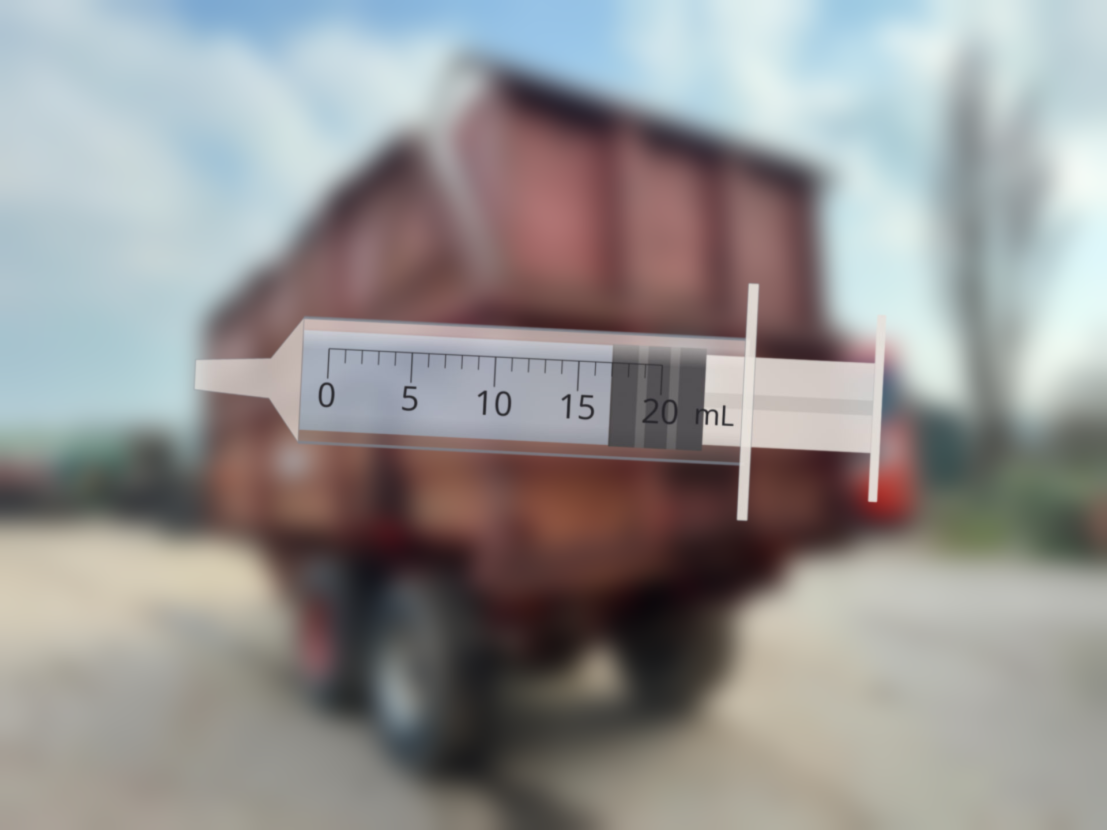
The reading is 17 mL
